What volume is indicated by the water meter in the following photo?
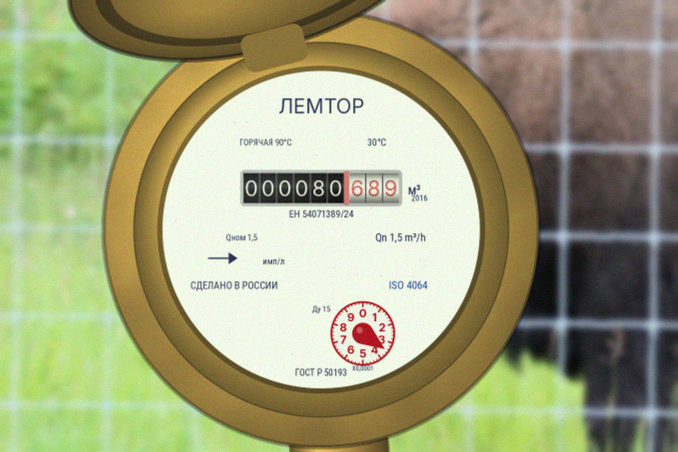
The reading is 80.6893 m³
